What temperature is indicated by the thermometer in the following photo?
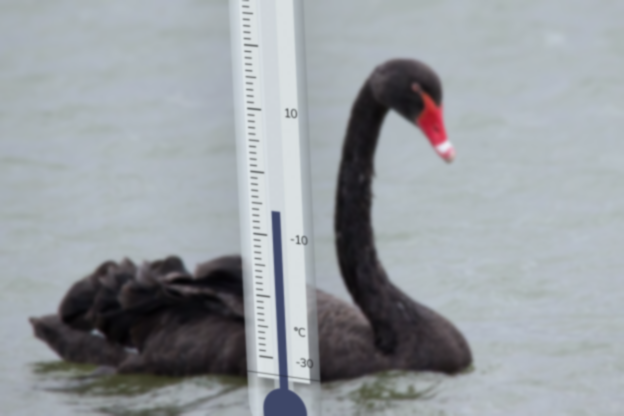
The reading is -6 °C
